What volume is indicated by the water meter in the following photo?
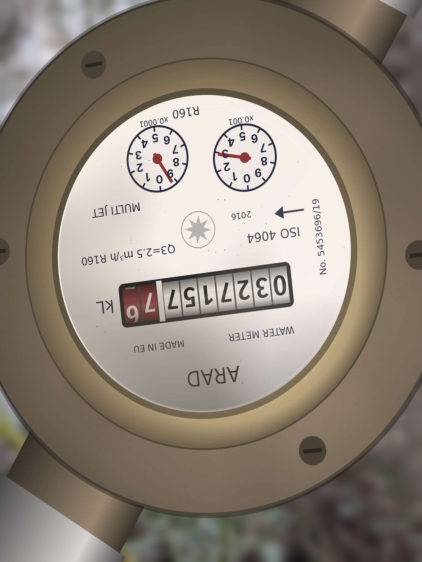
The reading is 327157.7629 kL
